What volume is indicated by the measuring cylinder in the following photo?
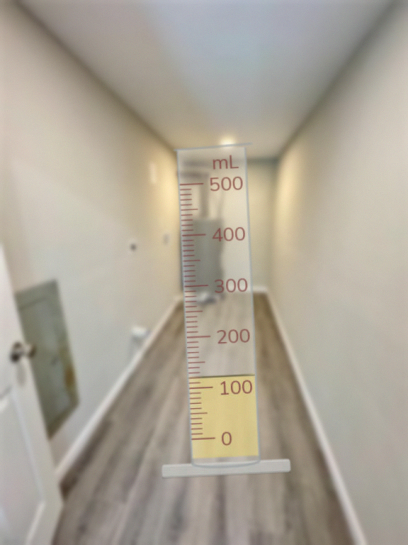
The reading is 120 mL
